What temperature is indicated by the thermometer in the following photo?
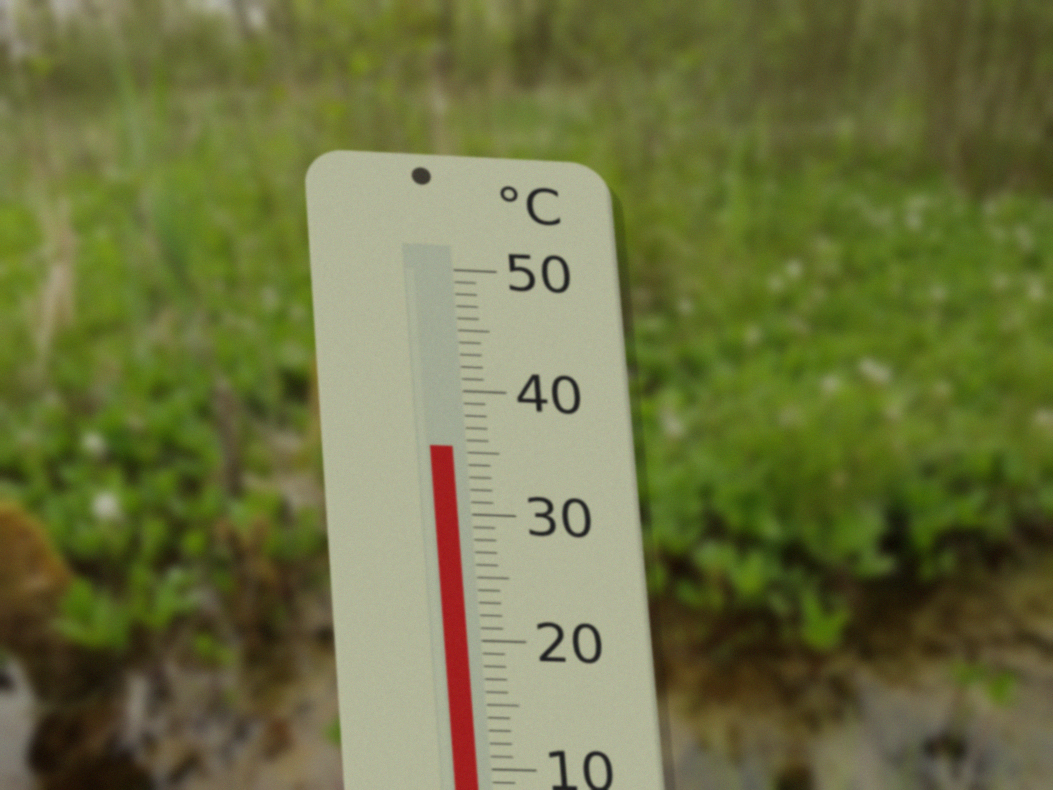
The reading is 35.5 °C
